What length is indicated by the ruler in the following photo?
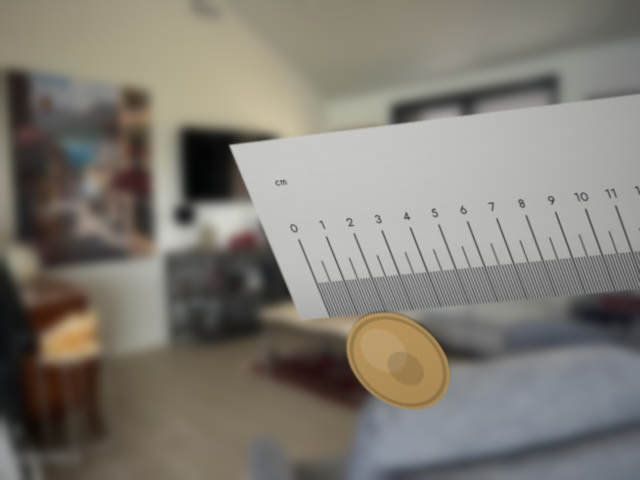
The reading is 3.5 cm
